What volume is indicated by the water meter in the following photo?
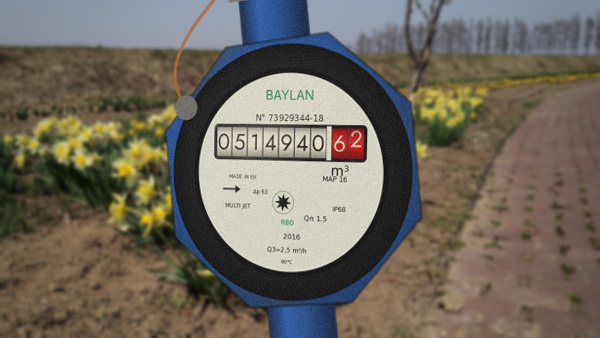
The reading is 514940.62 m³
